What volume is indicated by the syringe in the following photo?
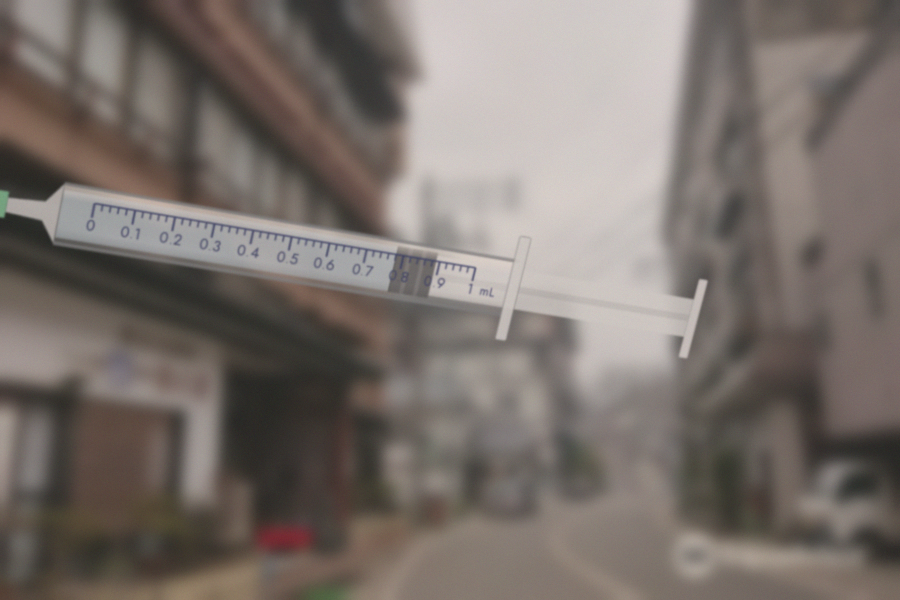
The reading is 0.78 mL
